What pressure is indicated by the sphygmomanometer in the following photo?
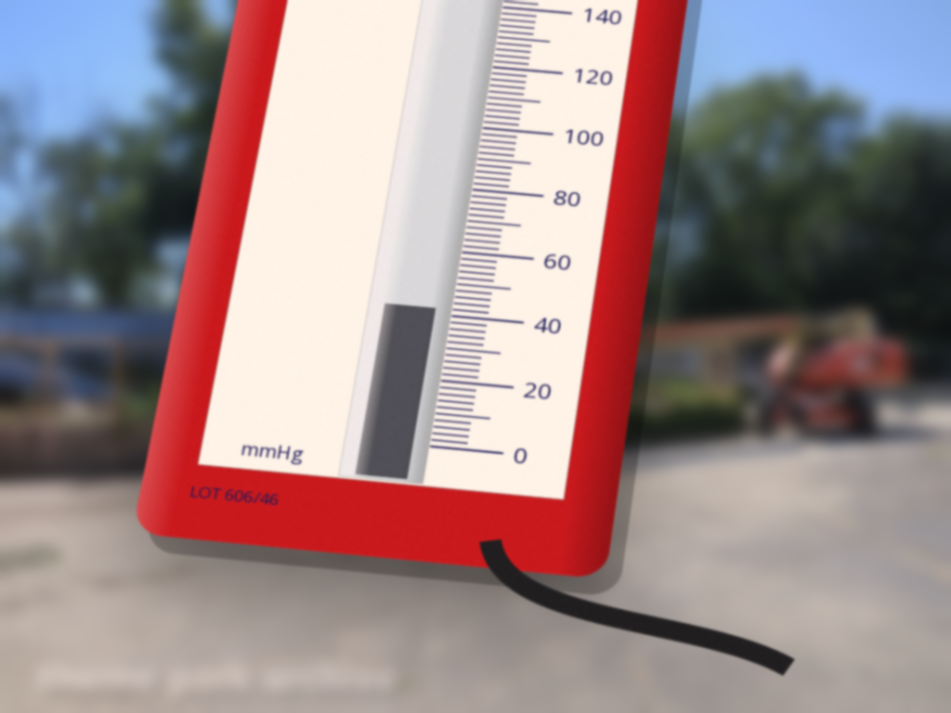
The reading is 42 mmHg
